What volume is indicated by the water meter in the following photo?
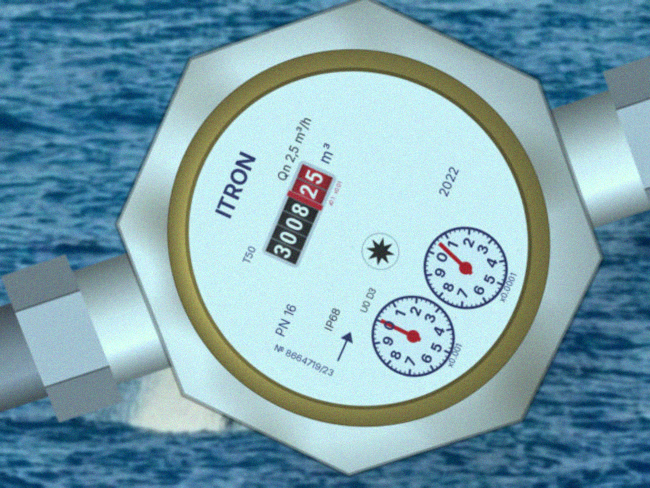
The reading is 3008.2500 m³
